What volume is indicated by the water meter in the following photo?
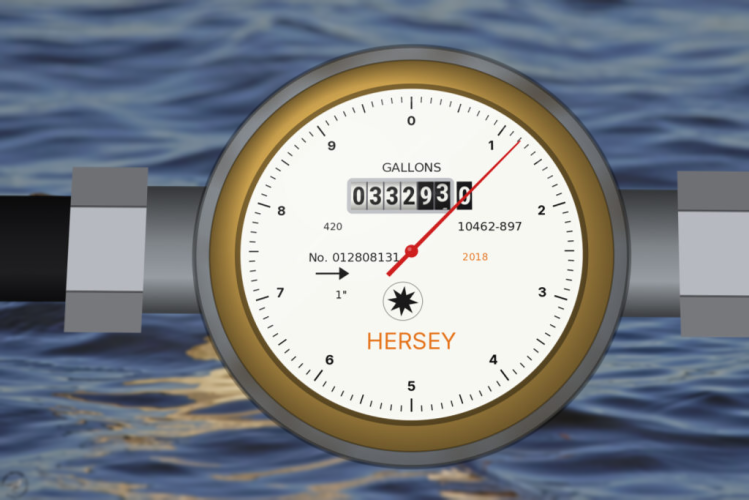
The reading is 332931.2 gal
